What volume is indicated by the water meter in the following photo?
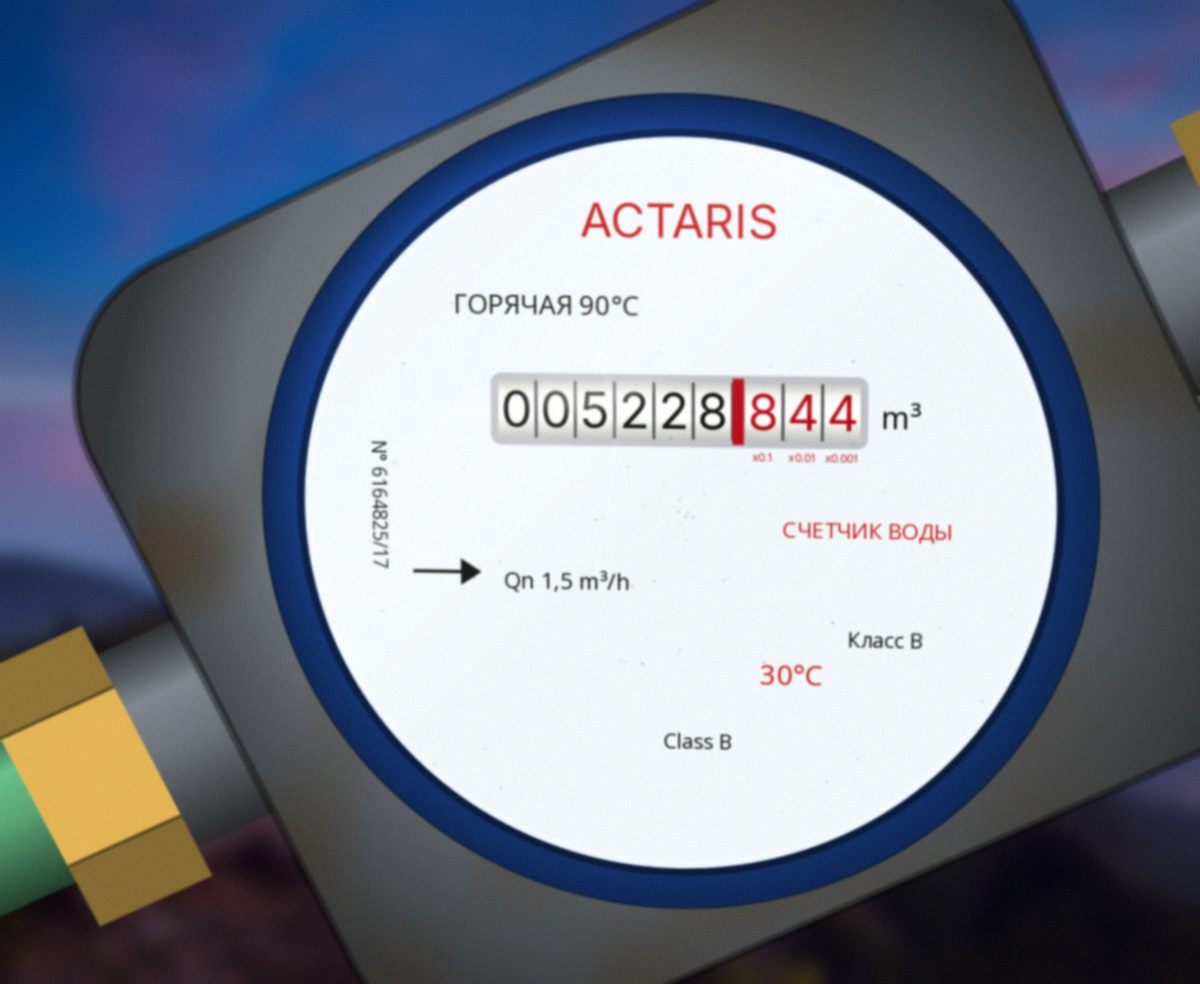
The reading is 5228.844 m³
